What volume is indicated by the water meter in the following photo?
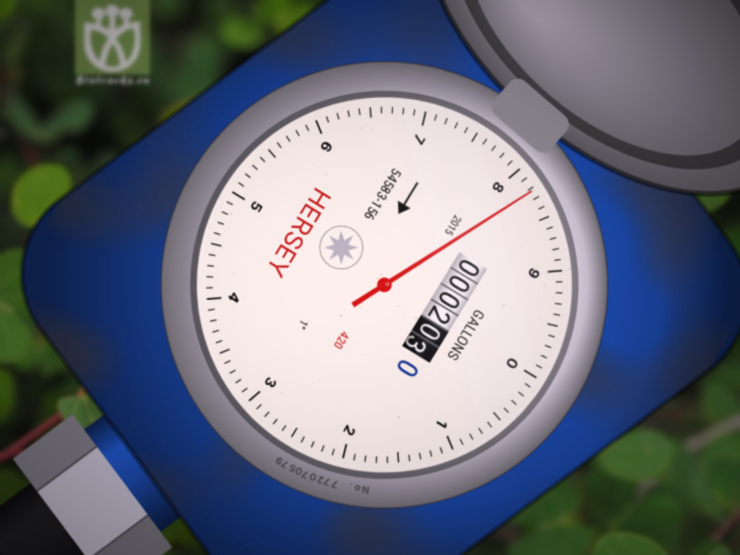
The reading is 2028.2 gal
